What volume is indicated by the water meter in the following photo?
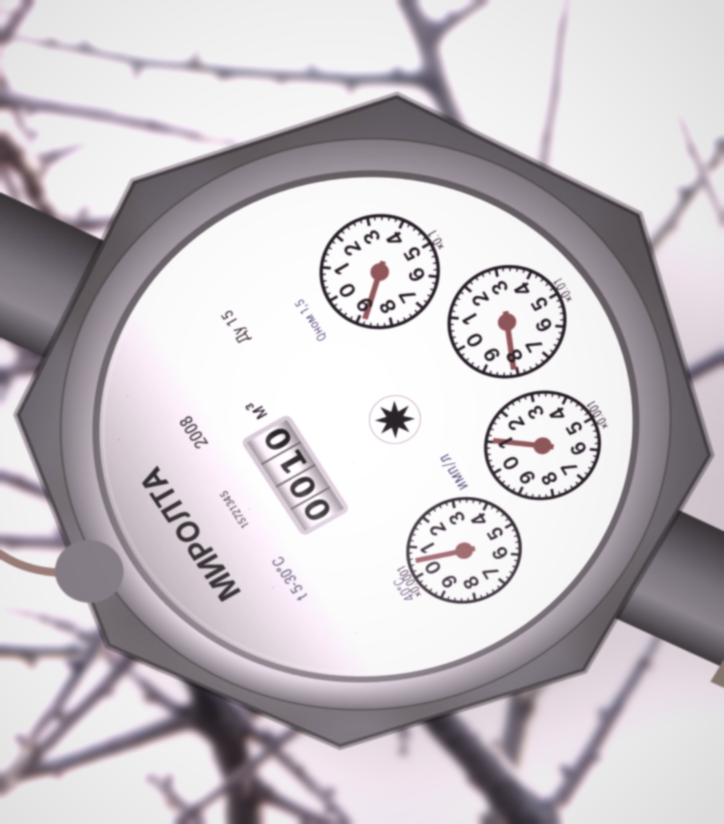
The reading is 9.8810 m³
